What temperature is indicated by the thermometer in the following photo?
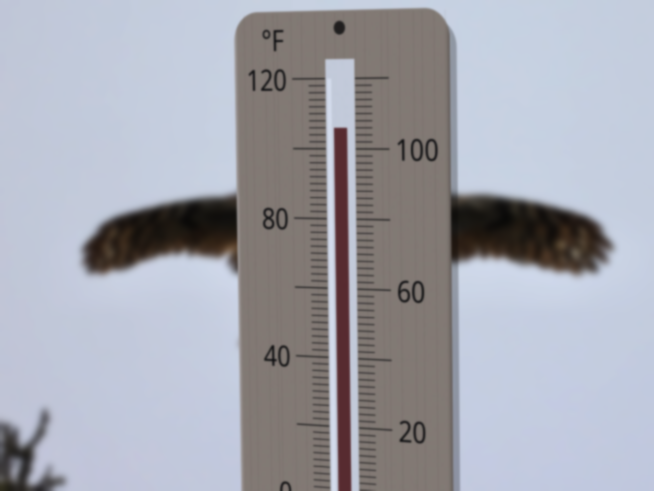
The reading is 106 °F
